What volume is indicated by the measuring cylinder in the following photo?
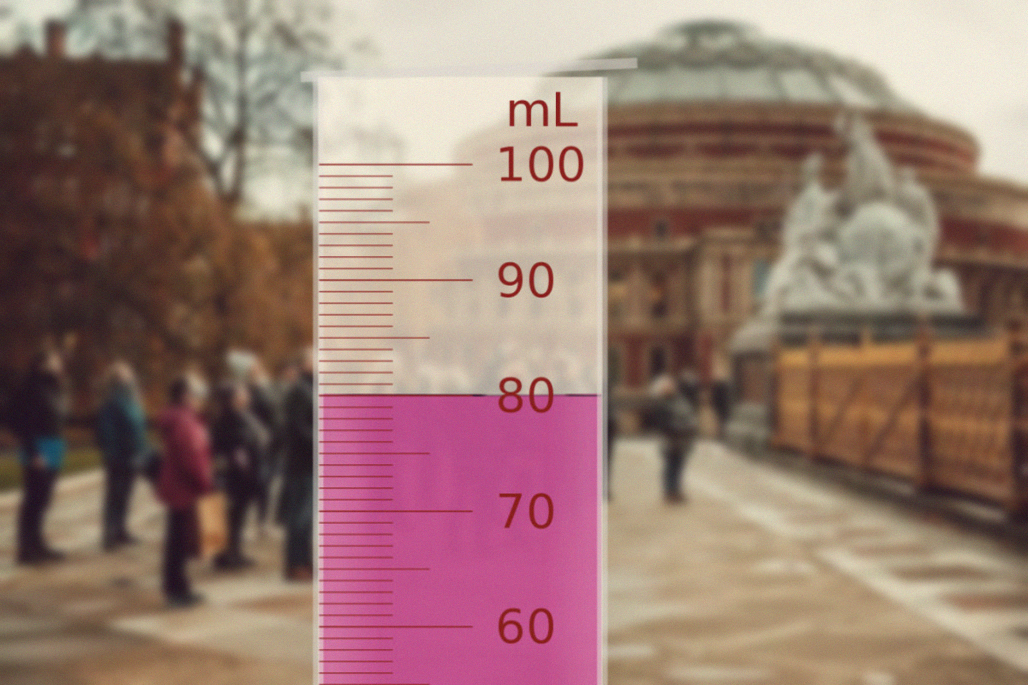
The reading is 80 mL
